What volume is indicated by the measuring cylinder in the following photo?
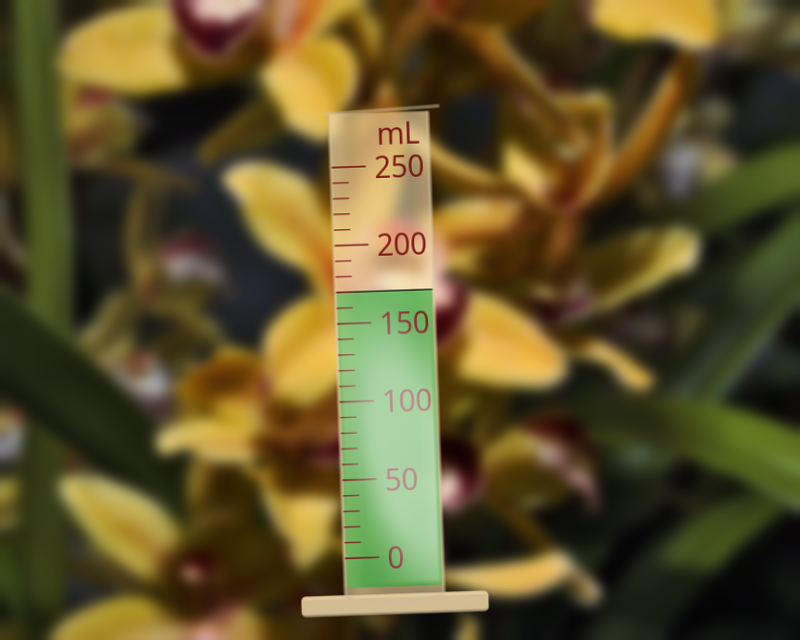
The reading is 170 mL
